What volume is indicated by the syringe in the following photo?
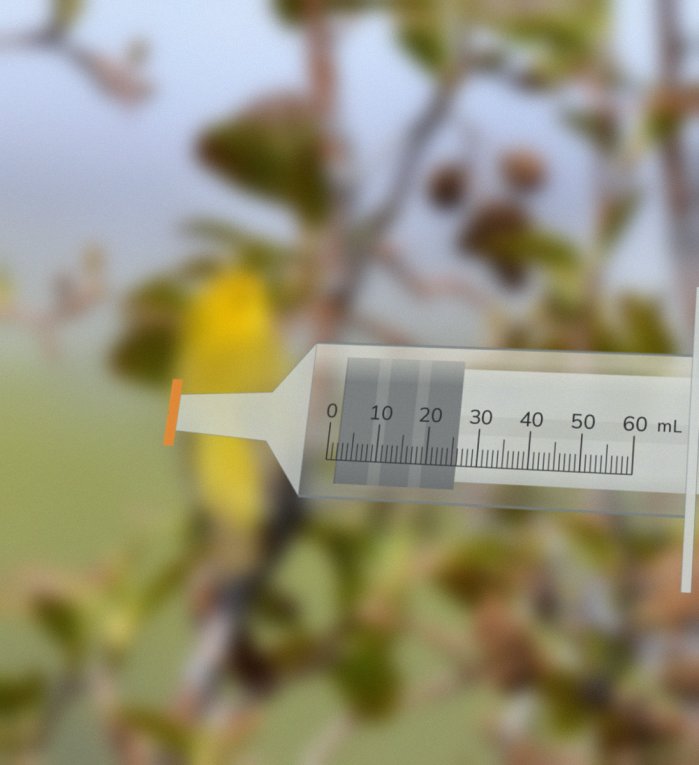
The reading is 2 mL
